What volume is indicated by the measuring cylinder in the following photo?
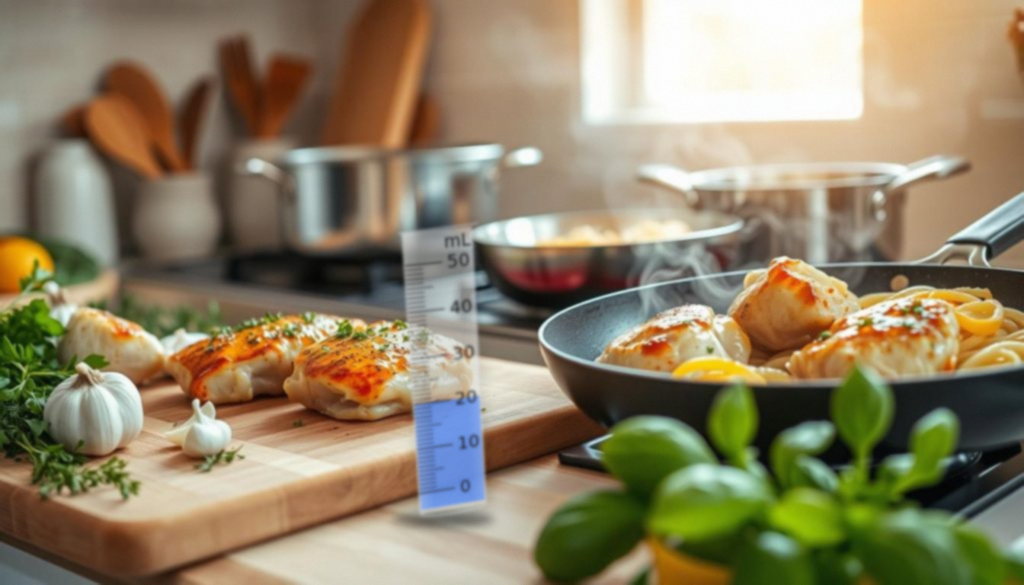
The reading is 20 mL
